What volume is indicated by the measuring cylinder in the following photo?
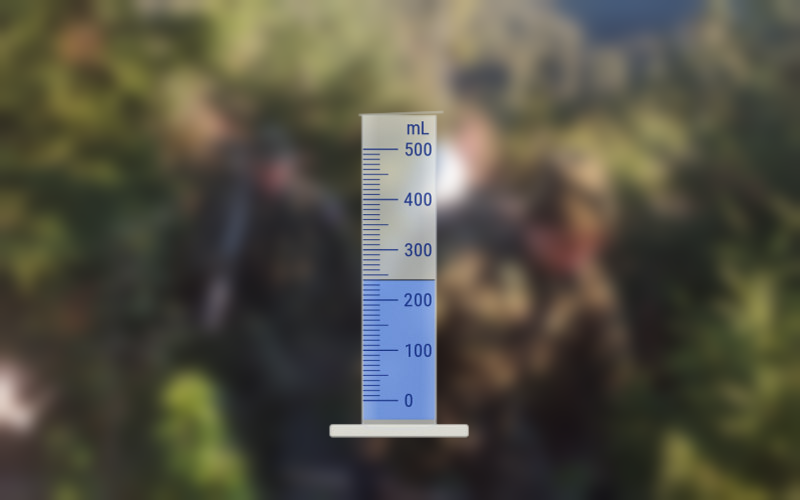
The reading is 240 mL
